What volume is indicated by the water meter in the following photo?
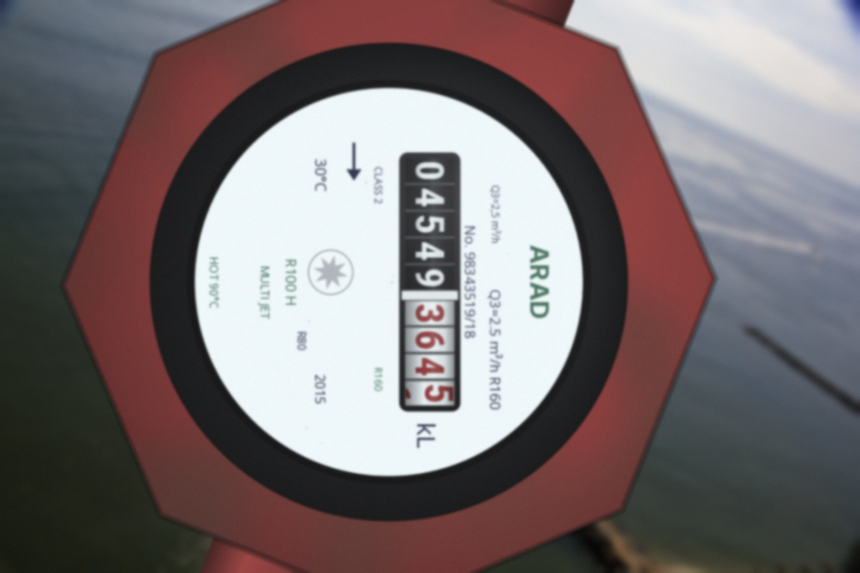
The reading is 4549.3645 kL
